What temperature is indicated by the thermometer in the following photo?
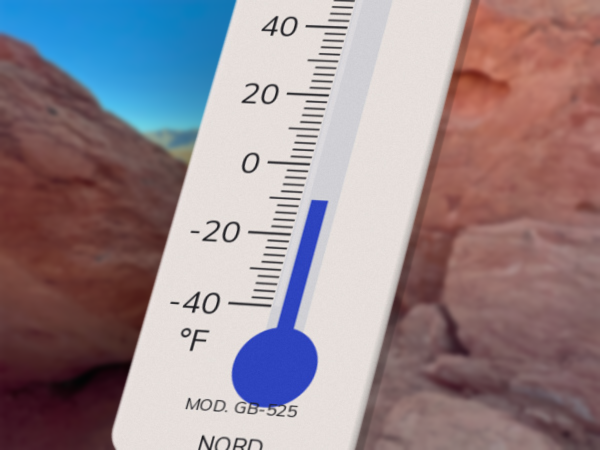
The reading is -10 °F
